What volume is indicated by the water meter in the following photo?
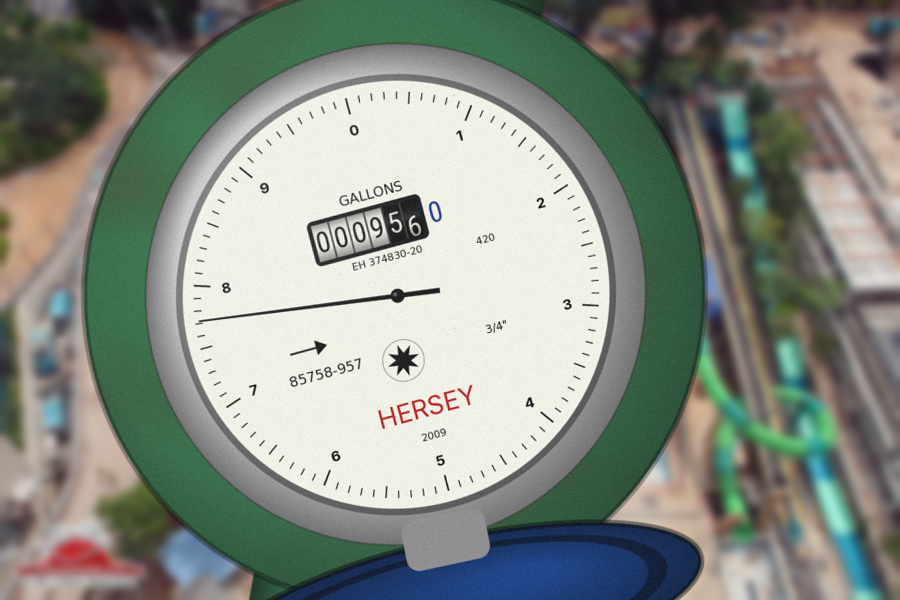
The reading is 9557.7 gal
